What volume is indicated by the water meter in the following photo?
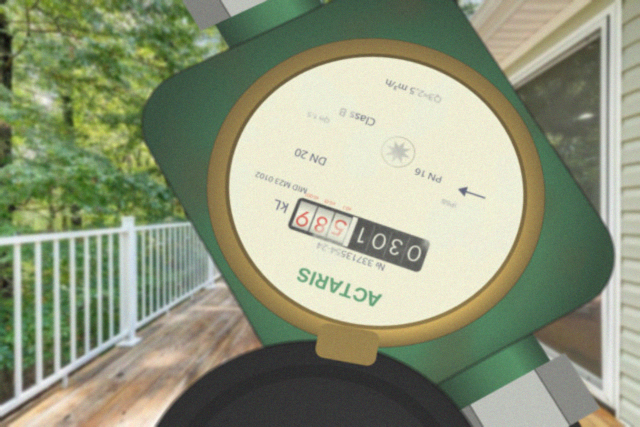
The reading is 301.589 kL
